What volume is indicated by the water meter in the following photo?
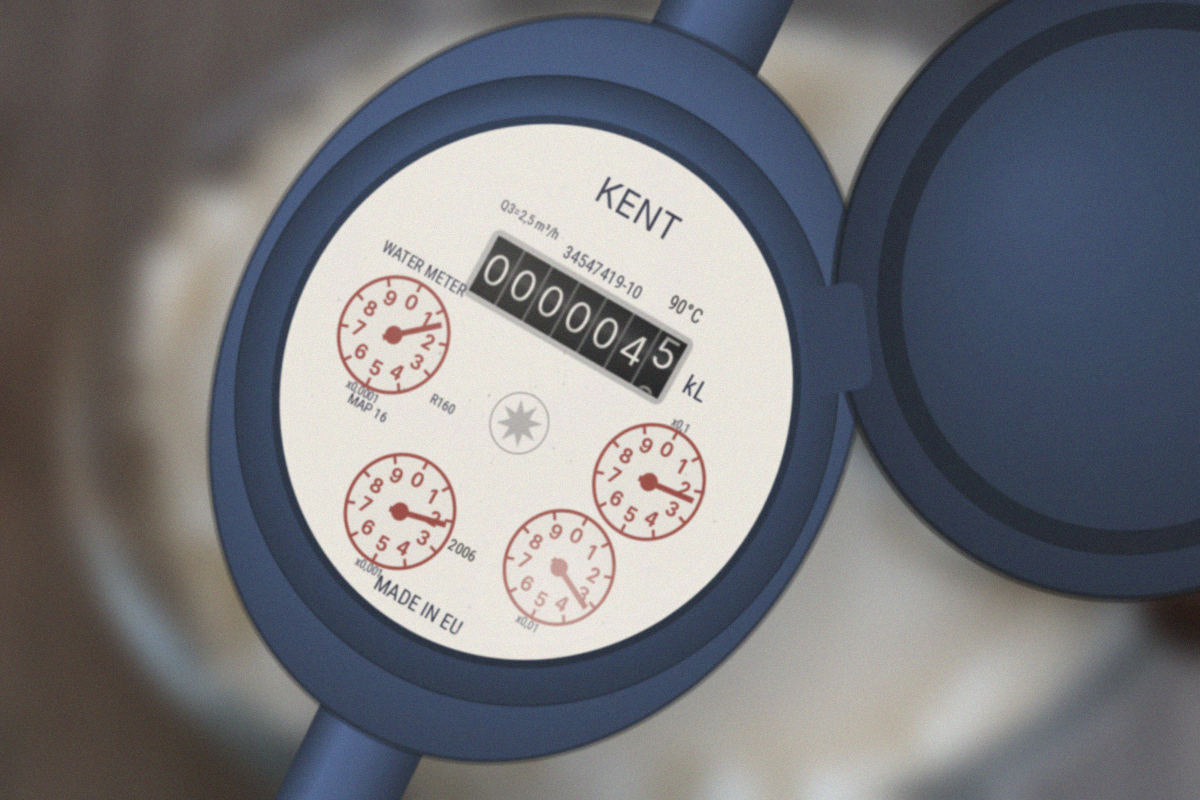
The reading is 45.2321 kL
